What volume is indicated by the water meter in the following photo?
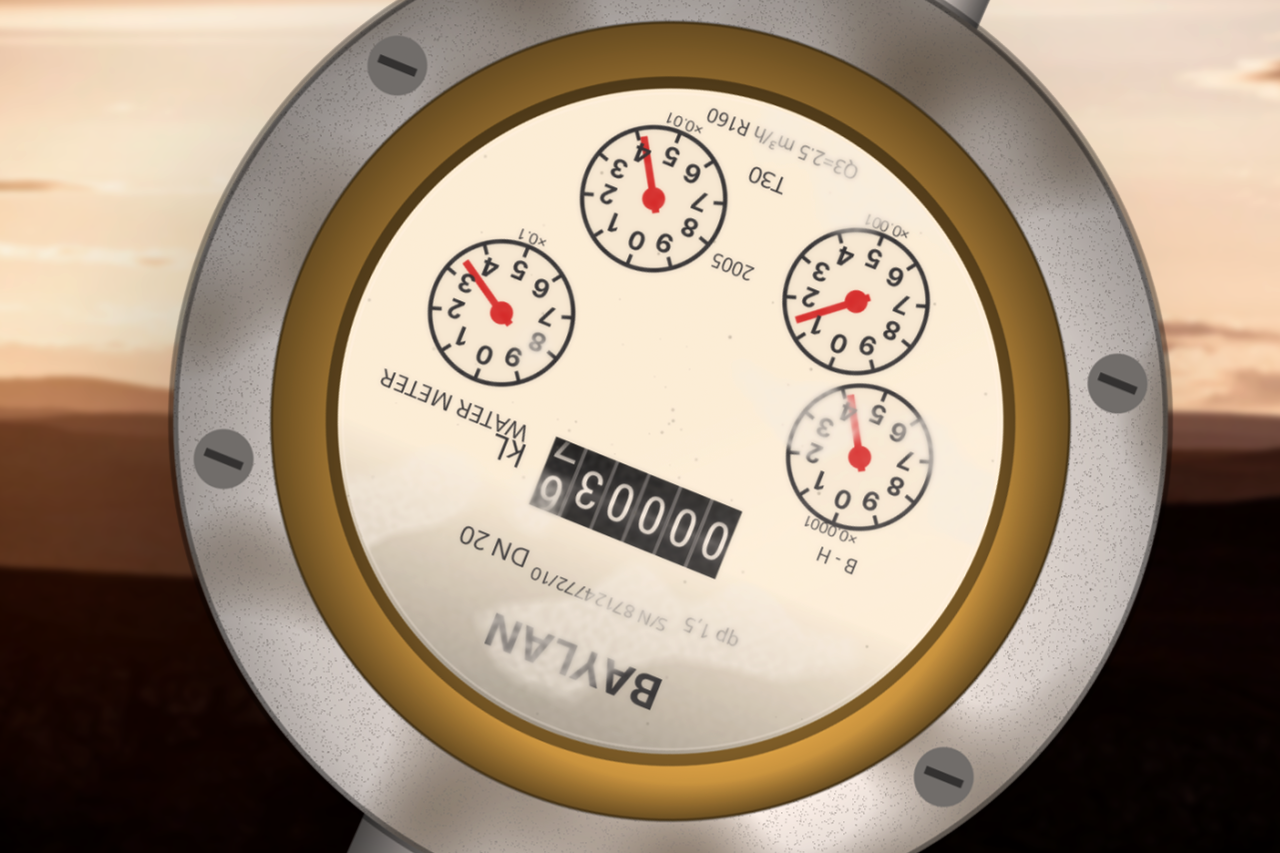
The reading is 36.3414 kL
